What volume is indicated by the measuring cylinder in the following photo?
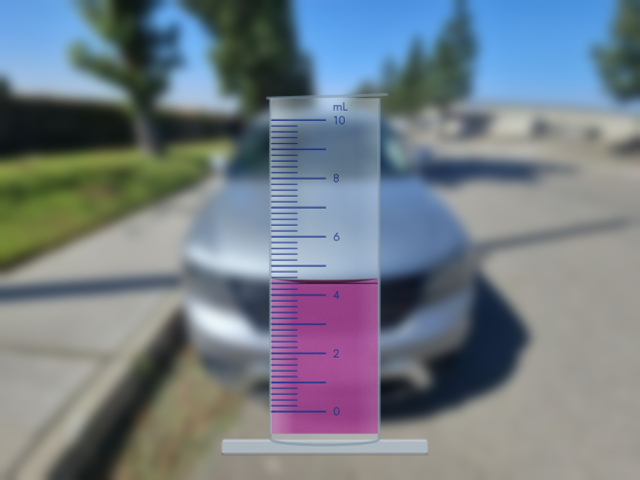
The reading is 4.4 mL
